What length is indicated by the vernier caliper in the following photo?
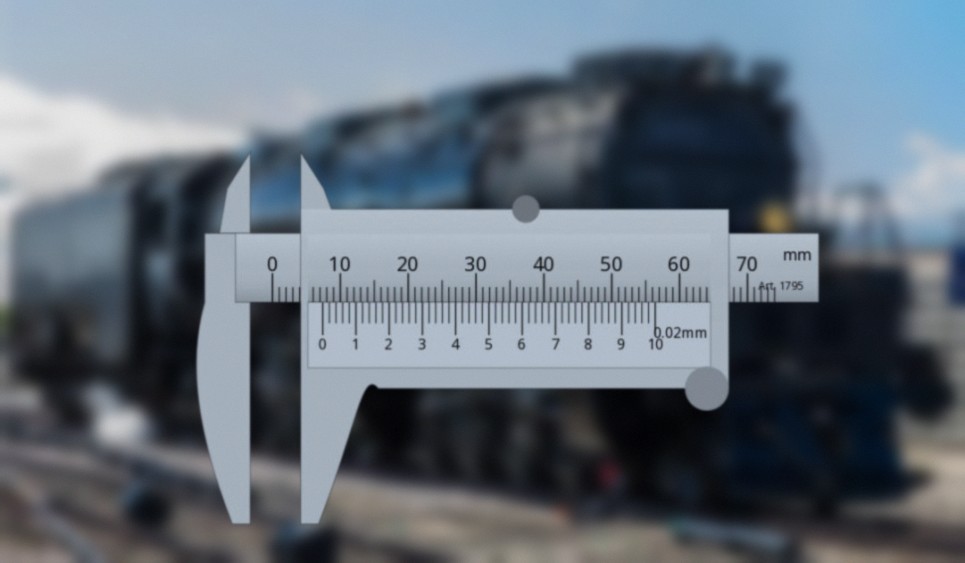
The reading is 7.4 mm
